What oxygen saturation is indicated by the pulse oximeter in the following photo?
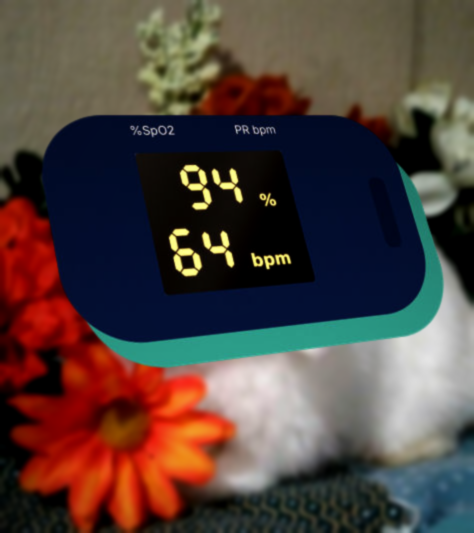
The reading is 94 %
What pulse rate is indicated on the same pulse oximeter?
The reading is 64 bpm
